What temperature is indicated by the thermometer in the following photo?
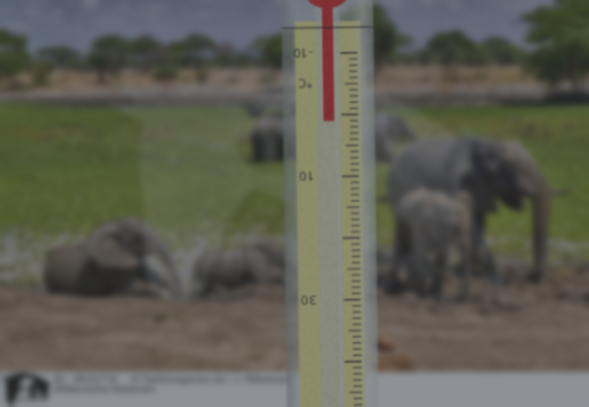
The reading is 1 °C
